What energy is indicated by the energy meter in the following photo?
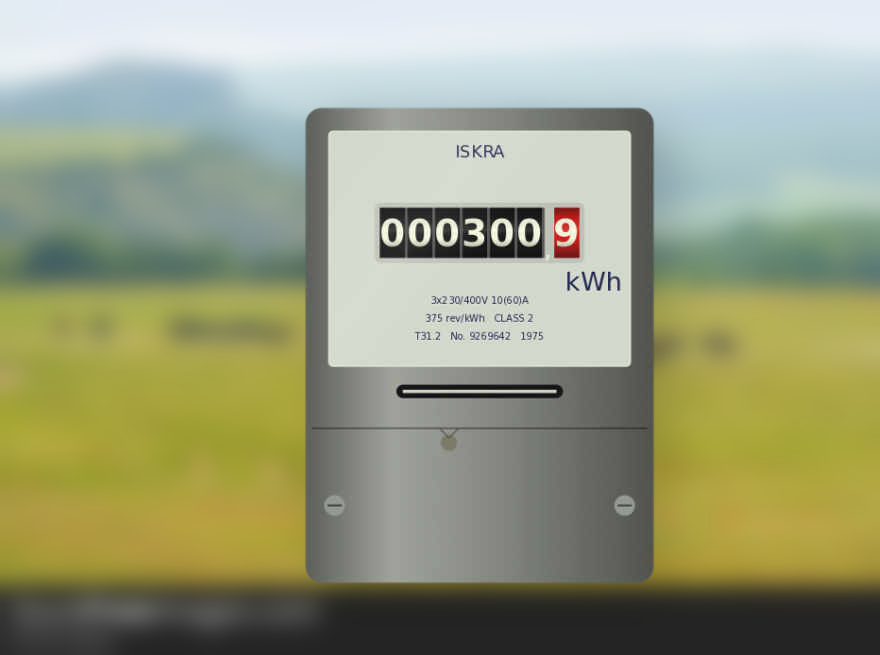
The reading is 300.9 kWh
